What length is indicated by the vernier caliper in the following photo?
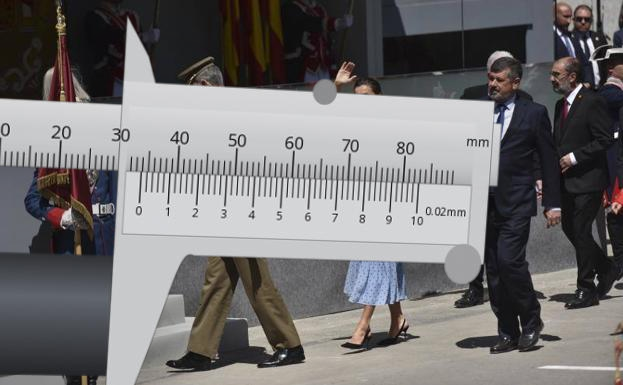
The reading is 33.8 mm
